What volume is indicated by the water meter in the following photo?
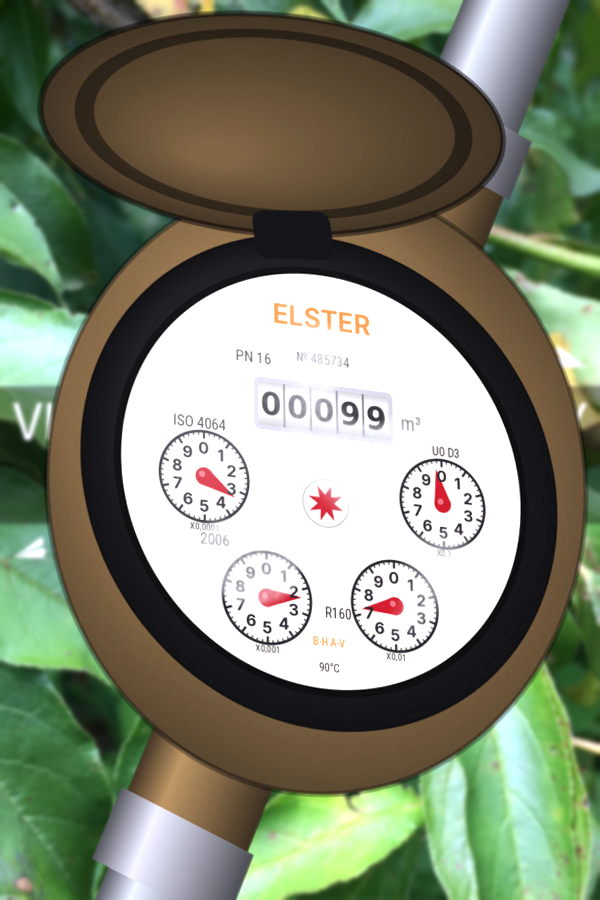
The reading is 98.9723 m³
